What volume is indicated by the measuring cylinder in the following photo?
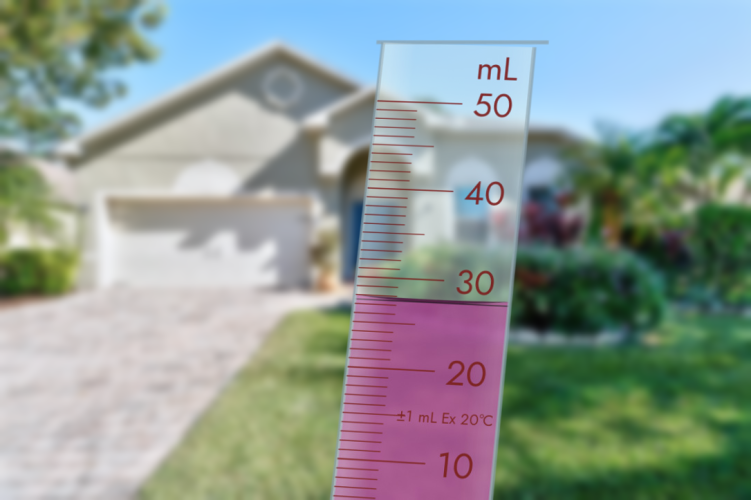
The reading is 27.5 mL
